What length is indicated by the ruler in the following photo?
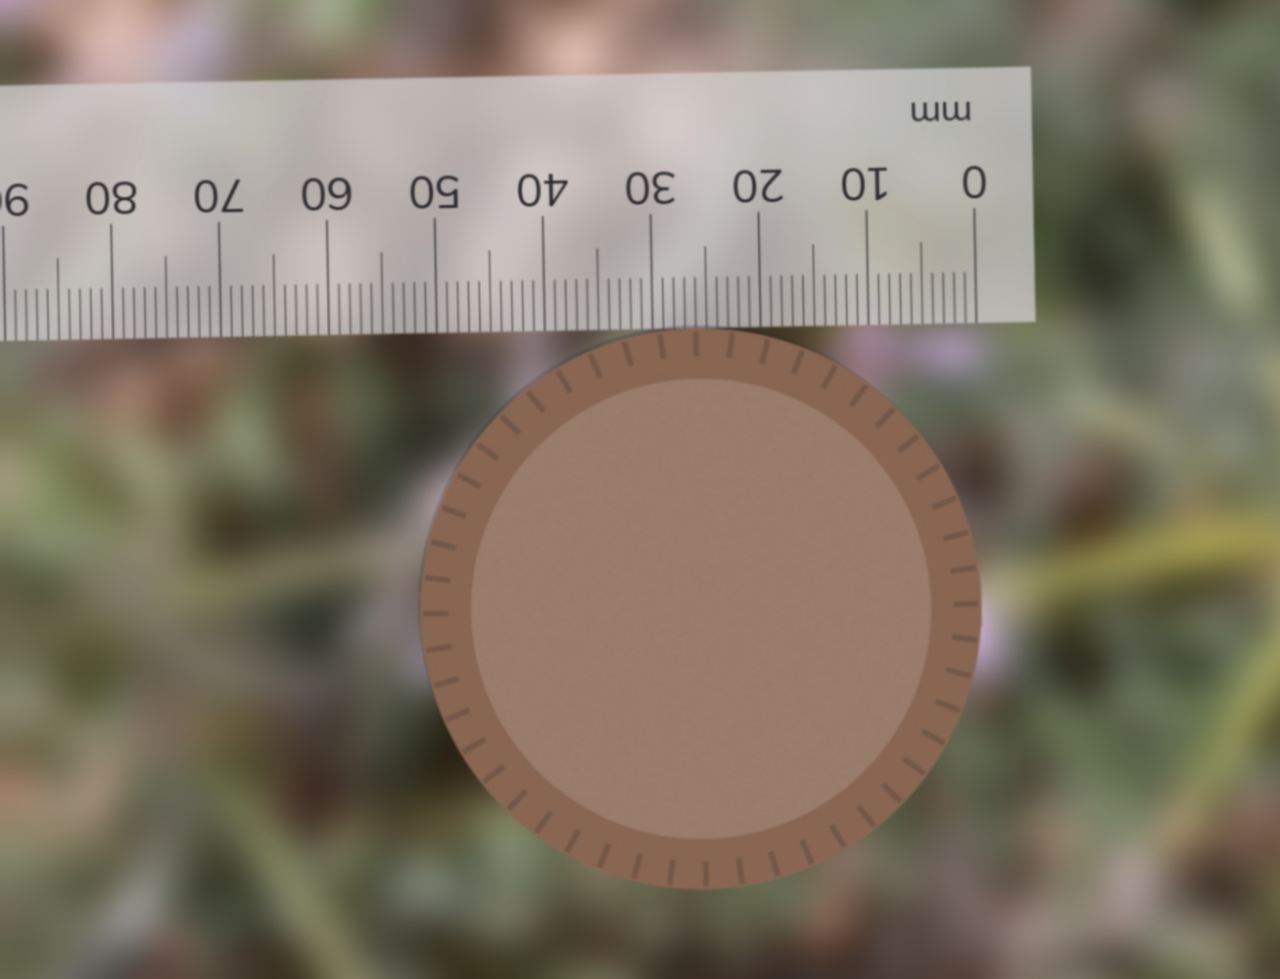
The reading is 52 mm
